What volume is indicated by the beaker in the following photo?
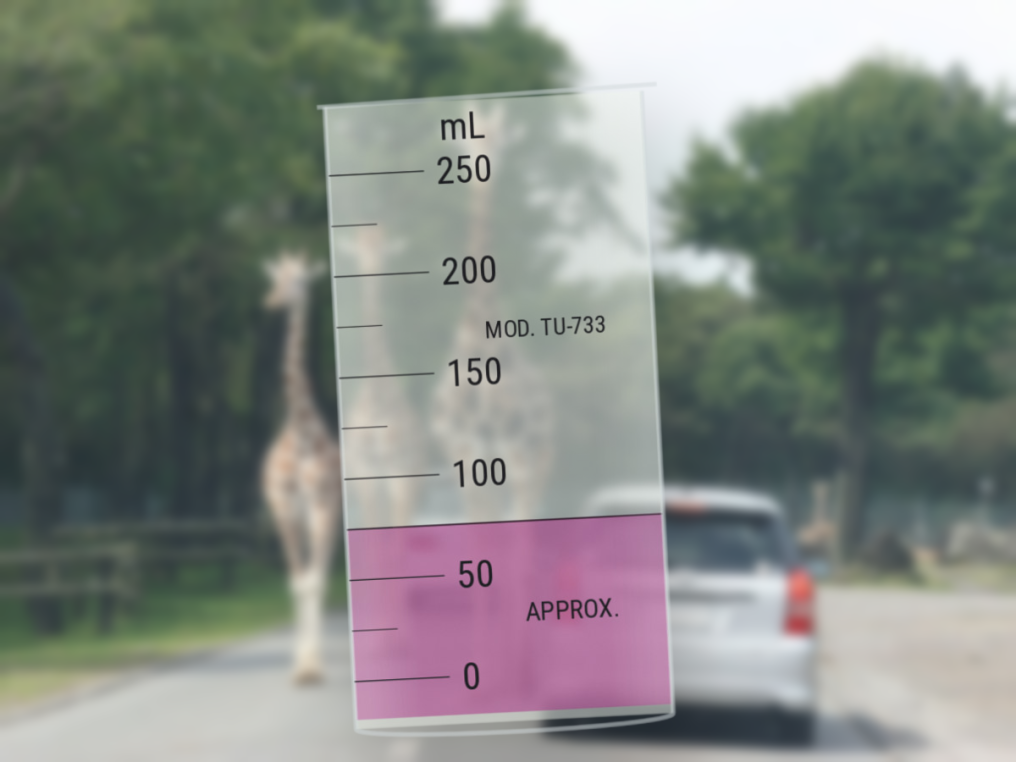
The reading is 75 mL
